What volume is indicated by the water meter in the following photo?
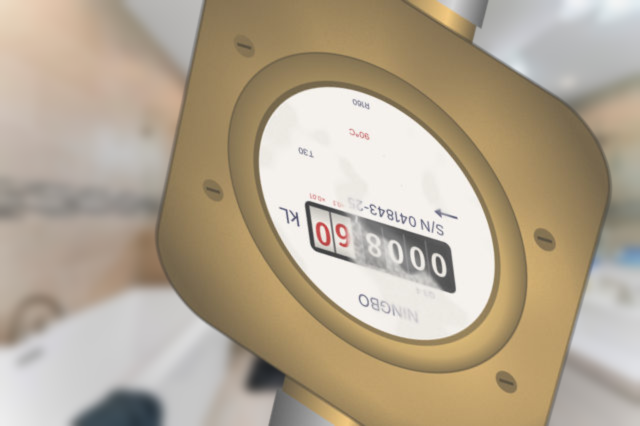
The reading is 8.60 kL
